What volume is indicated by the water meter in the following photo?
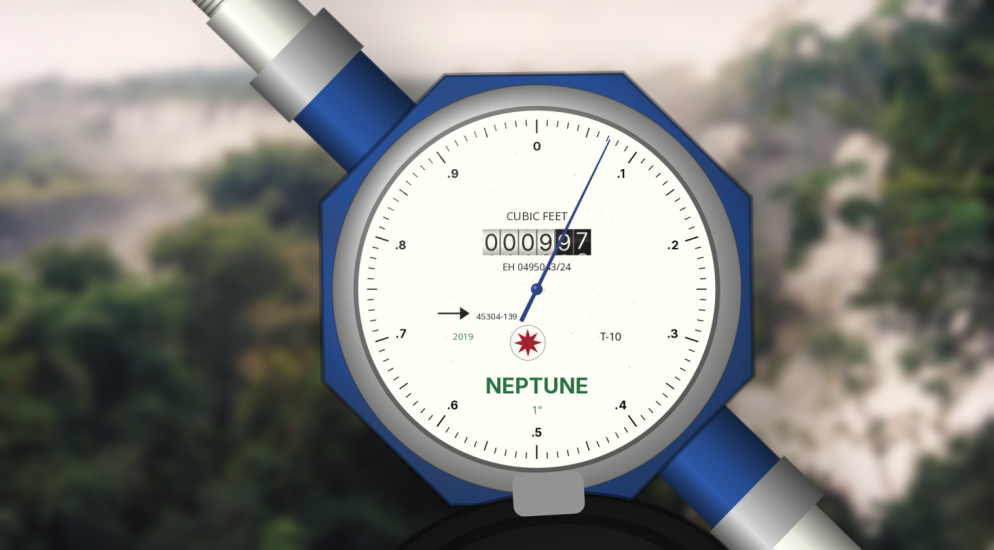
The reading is 997.07 ft³
